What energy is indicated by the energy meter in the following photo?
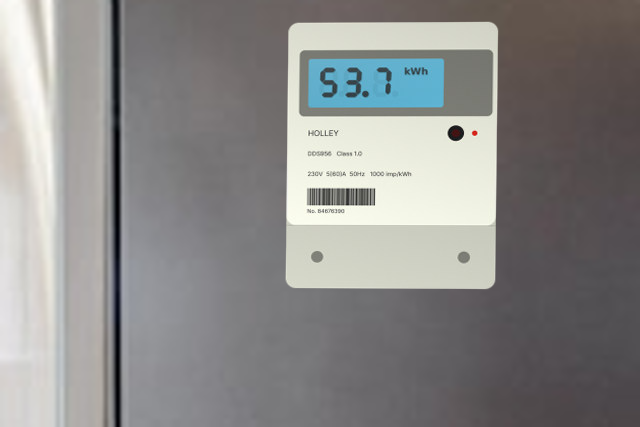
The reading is 53.7 kWh
